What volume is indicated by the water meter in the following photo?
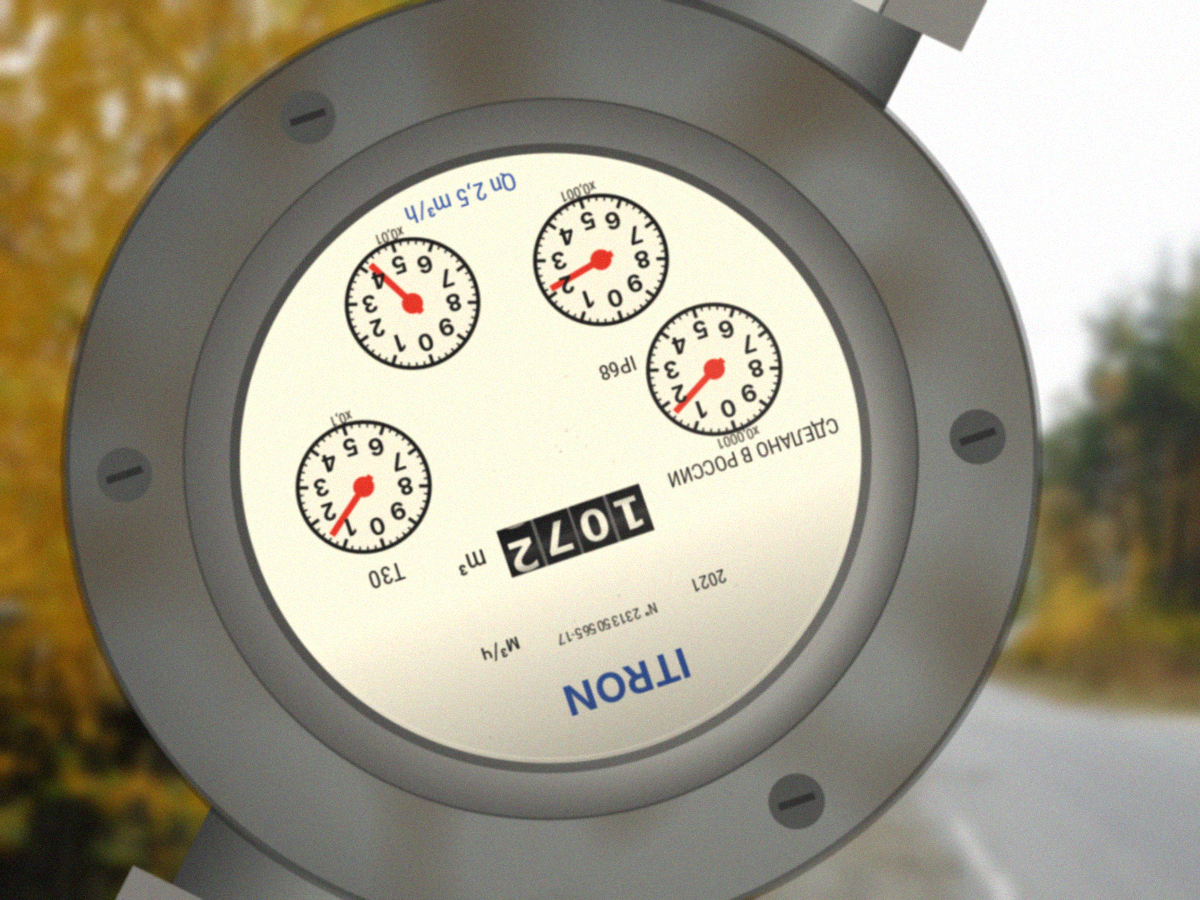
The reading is 1072.1421 m³
